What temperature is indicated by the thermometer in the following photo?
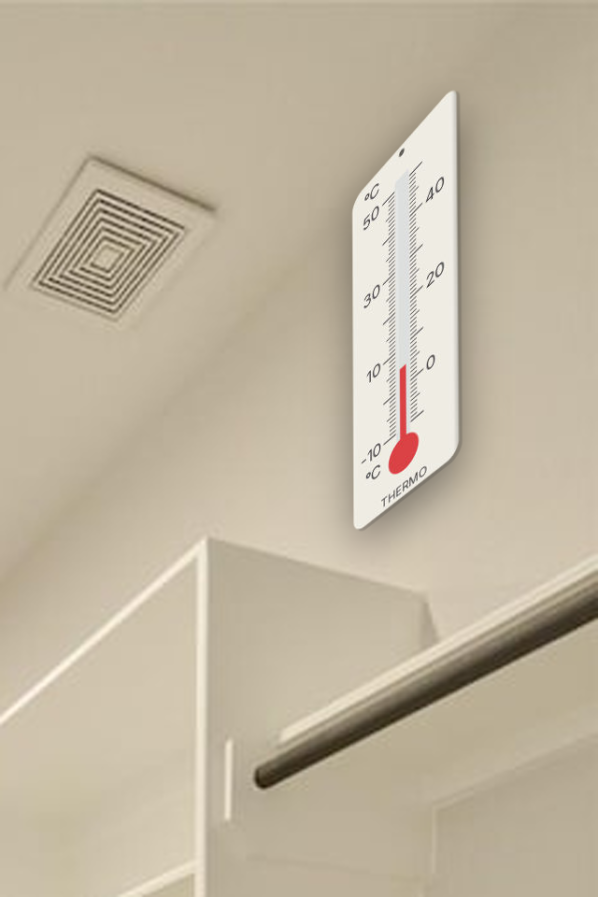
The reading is 5 °C
